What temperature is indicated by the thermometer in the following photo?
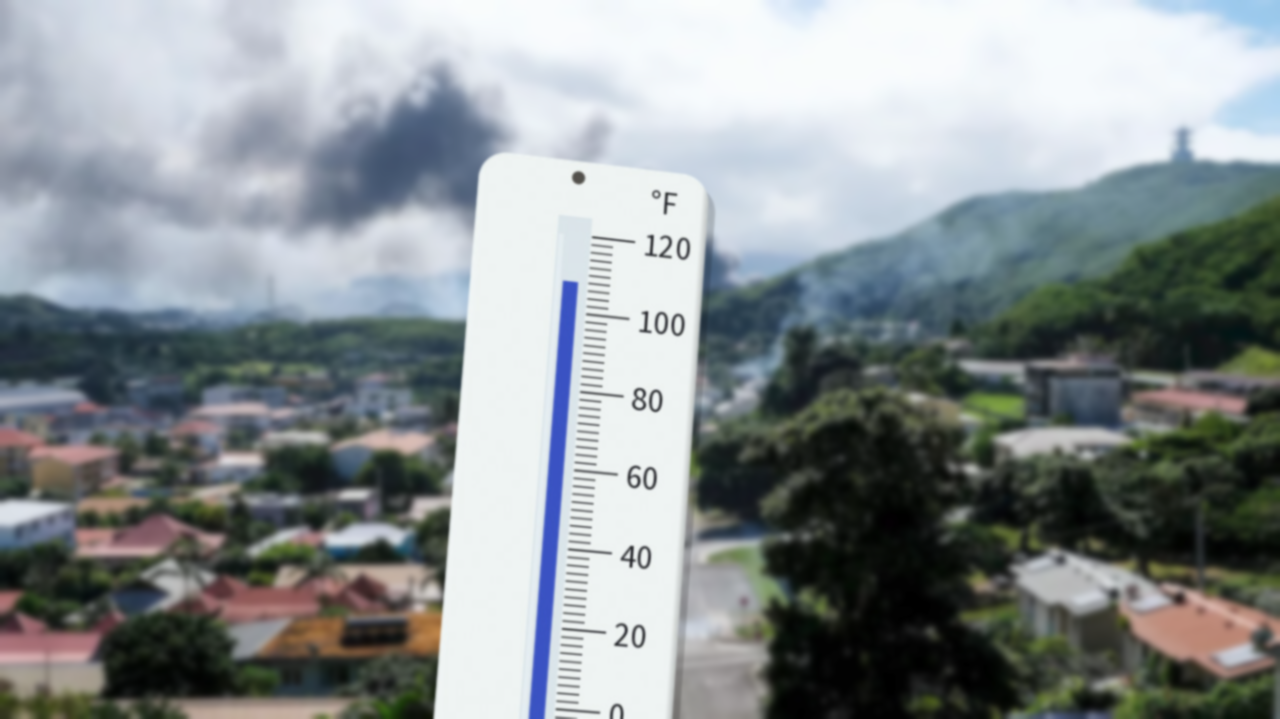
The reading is 108 °F
